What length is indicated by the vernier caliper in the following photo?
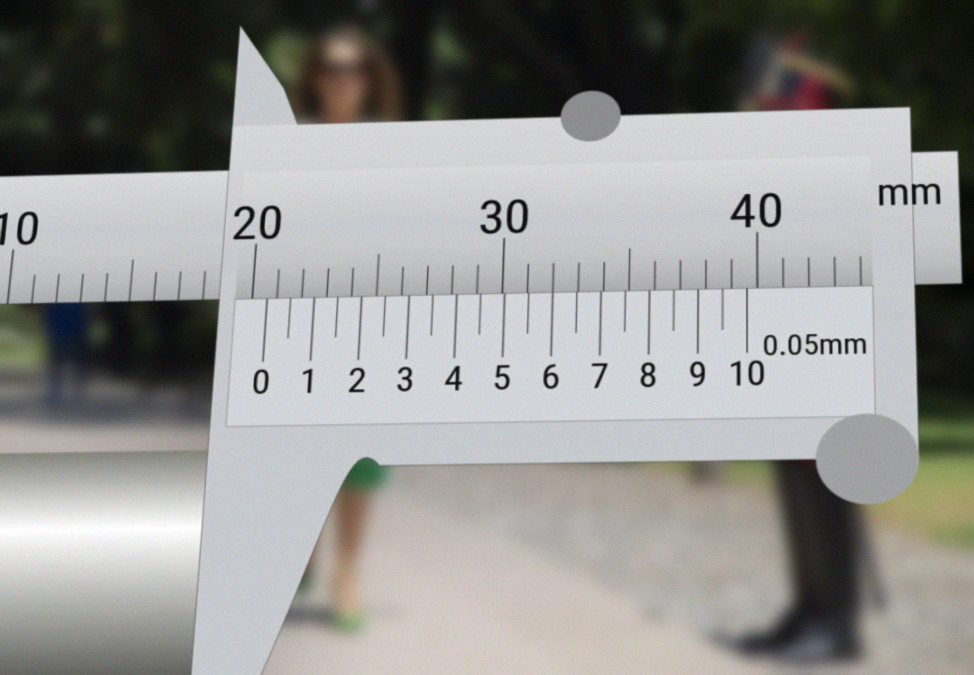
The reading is 20.6 mm
